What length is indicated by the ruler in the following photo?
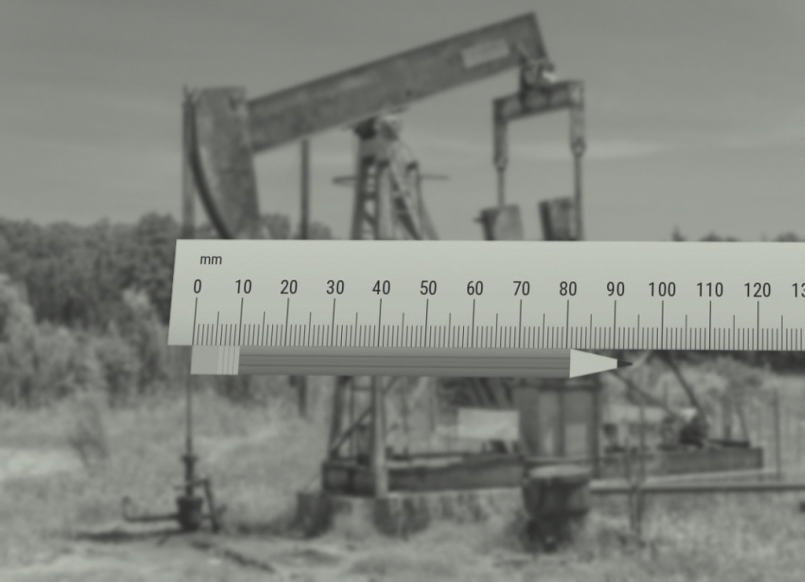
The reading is 94 mm
